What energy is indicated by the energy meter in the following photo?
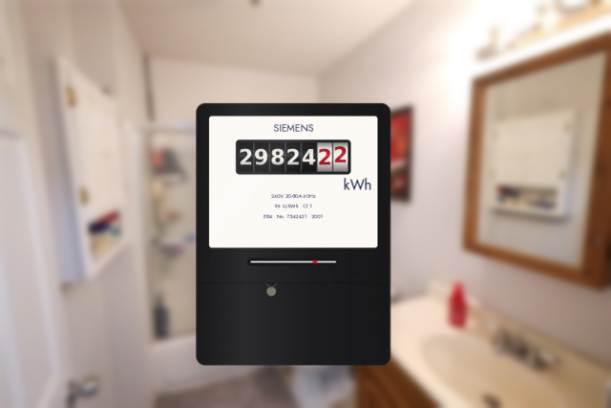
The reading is 29824.22 kWh
